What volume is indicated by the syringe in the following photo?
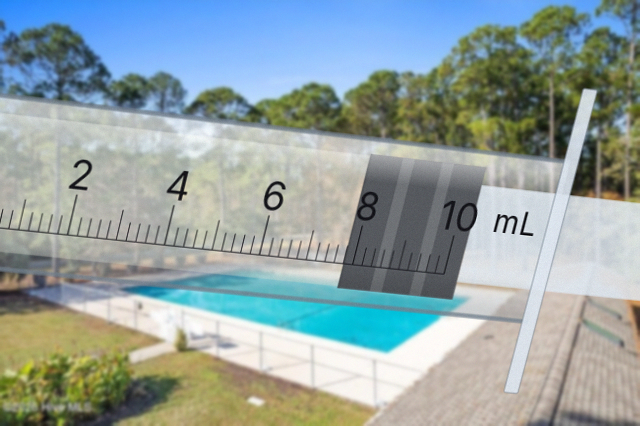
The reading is 7.8 mL
